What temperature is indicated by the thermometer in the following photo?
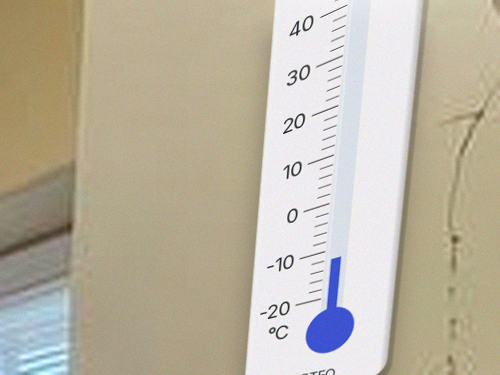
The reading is -12 °C
